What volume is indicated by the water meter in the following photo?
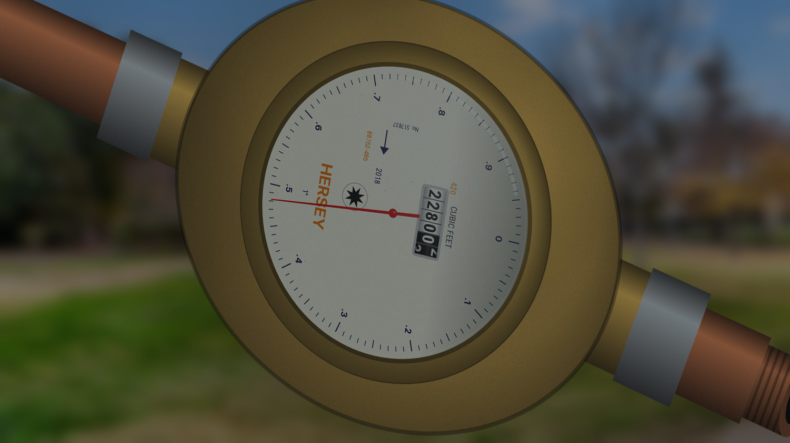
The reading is 228002.48 ft³
